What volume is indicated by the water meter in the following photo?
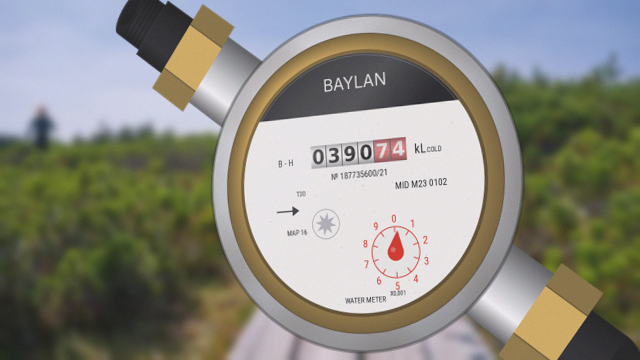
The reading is 390.740 kL
